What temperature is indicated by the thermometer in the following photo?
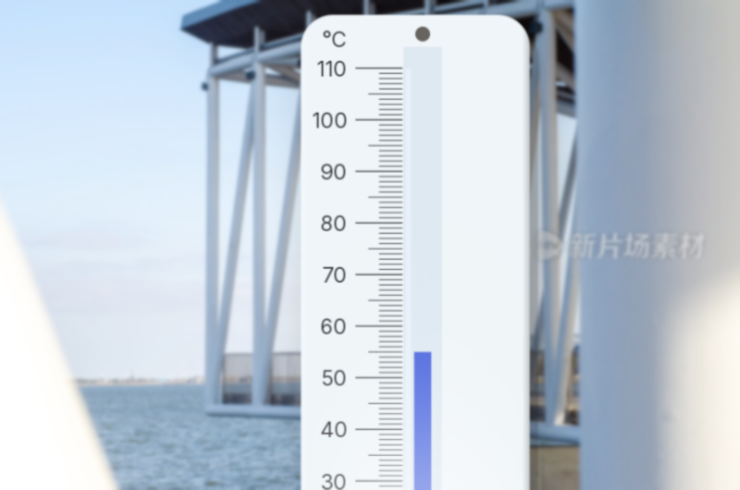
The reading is 55 °C
